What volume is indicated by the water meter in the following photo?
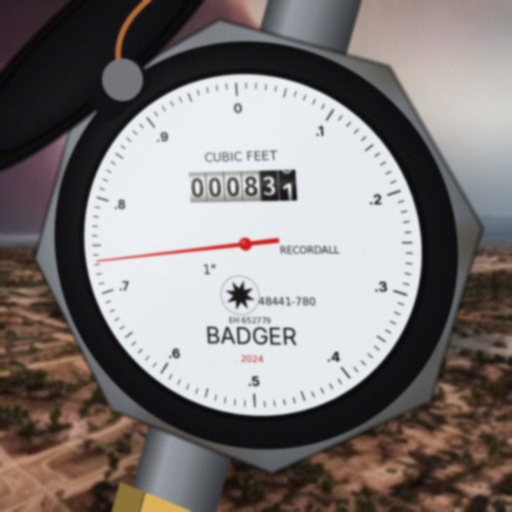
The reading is 830.73 ft³
